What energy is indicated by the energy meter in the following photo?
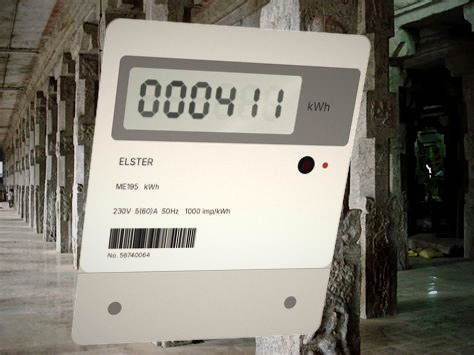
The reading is 411 kWh
